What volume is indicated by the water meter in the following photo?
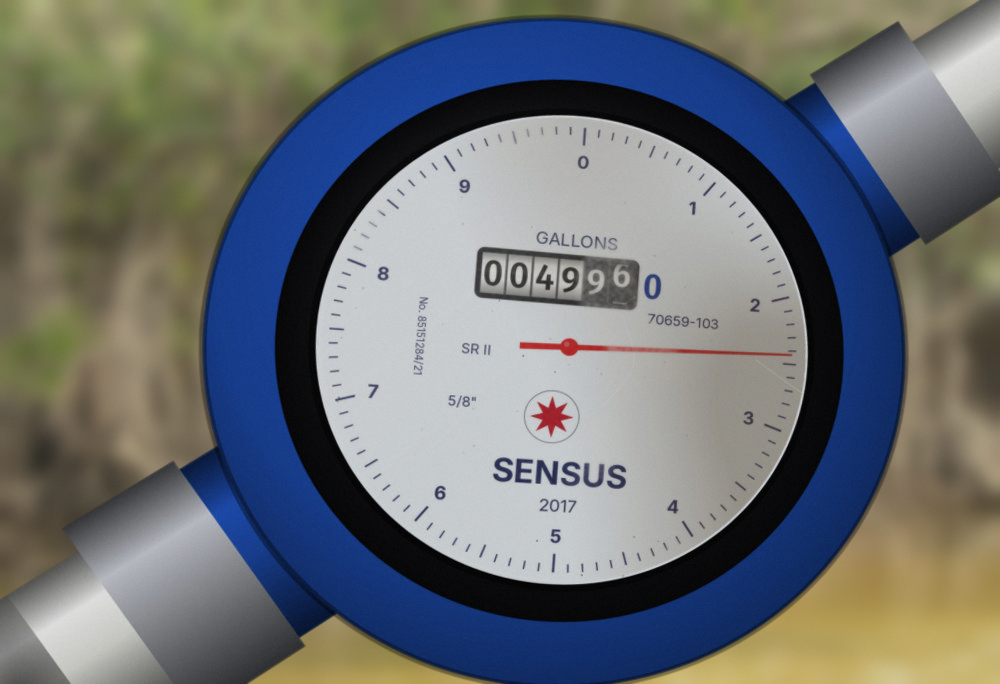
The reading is 49962.4 gal
